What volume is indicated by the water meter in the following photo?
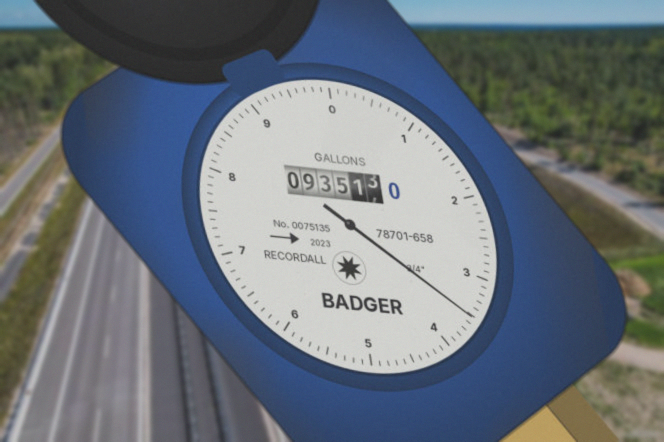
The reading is 935133.5 gal
